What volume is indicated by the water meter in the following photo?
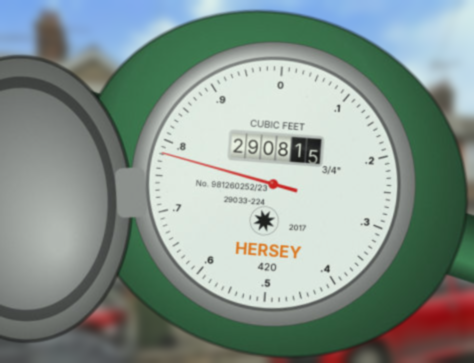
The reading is 290814.78 ft³
